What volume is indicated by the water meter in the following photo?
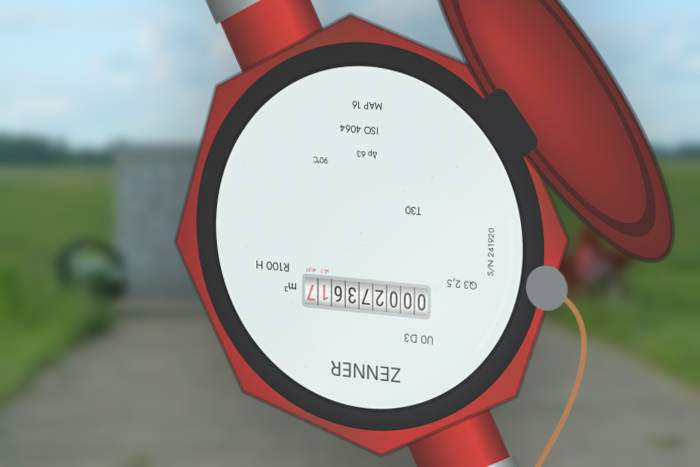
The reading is 2736.17 m³
